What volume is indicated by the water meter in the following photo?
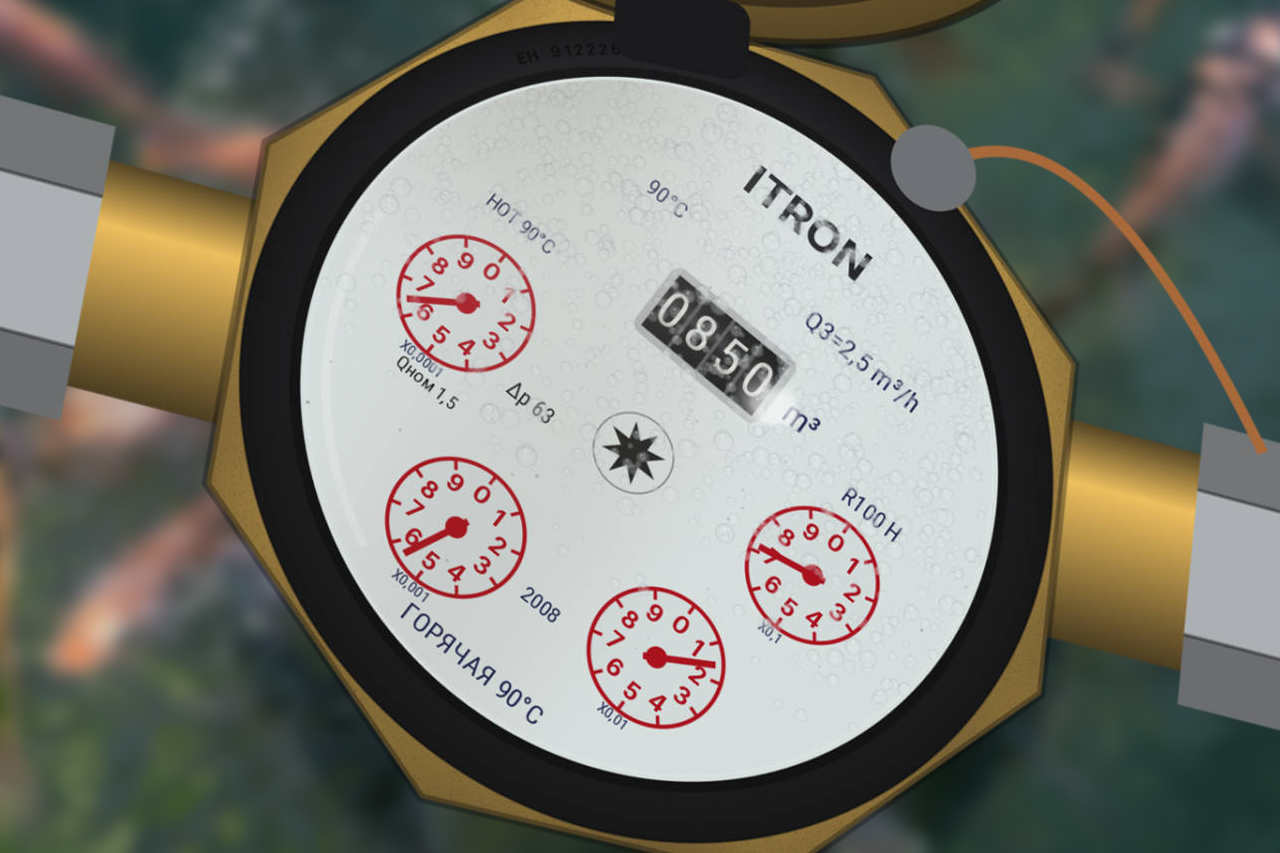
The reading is 850.7156 m³
